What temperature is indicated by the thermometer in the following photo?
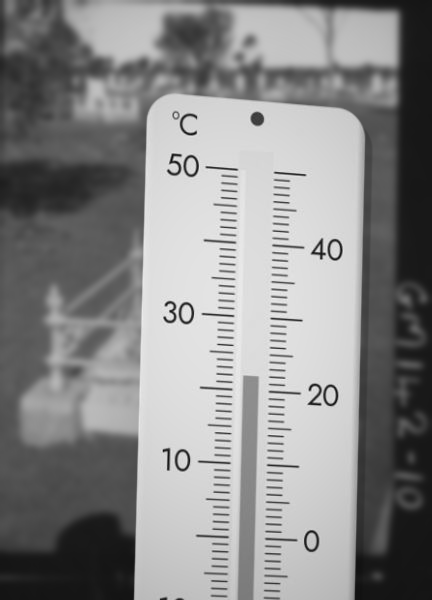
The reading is 22 °C
